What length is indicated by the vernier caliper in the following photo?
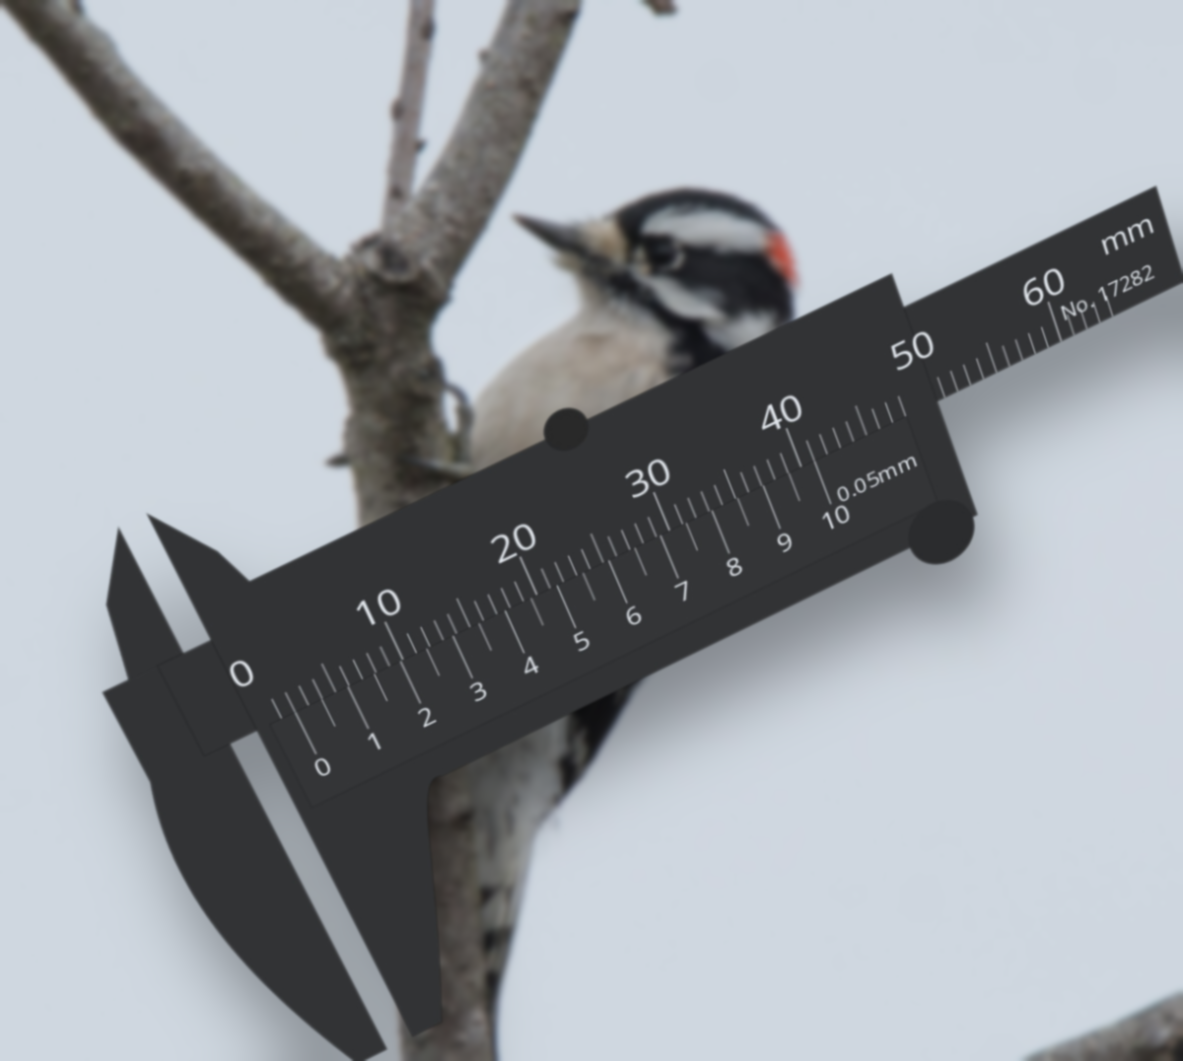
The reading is 2.0 mm
